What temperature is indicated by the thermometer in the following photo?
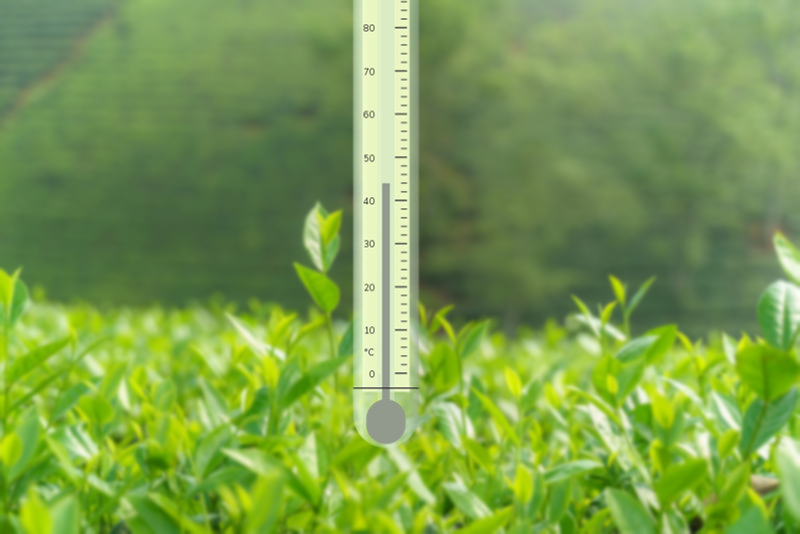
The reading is 44 °C
